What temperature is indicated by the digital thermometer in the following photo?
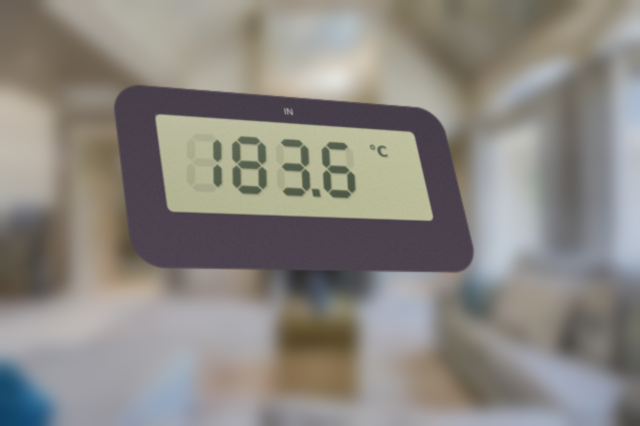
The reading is 183.6 °C
